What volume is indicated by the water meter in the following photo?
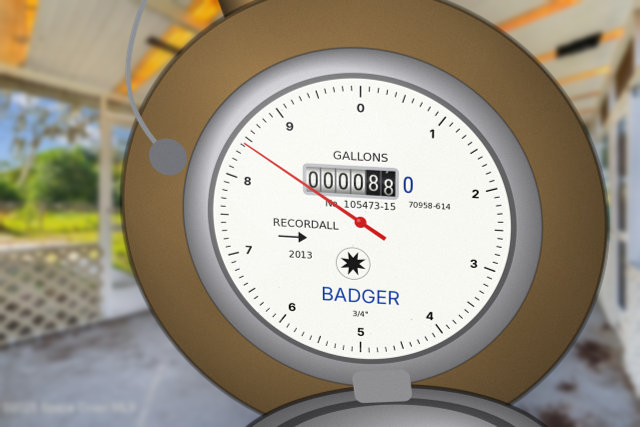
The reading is 878.4 gal
